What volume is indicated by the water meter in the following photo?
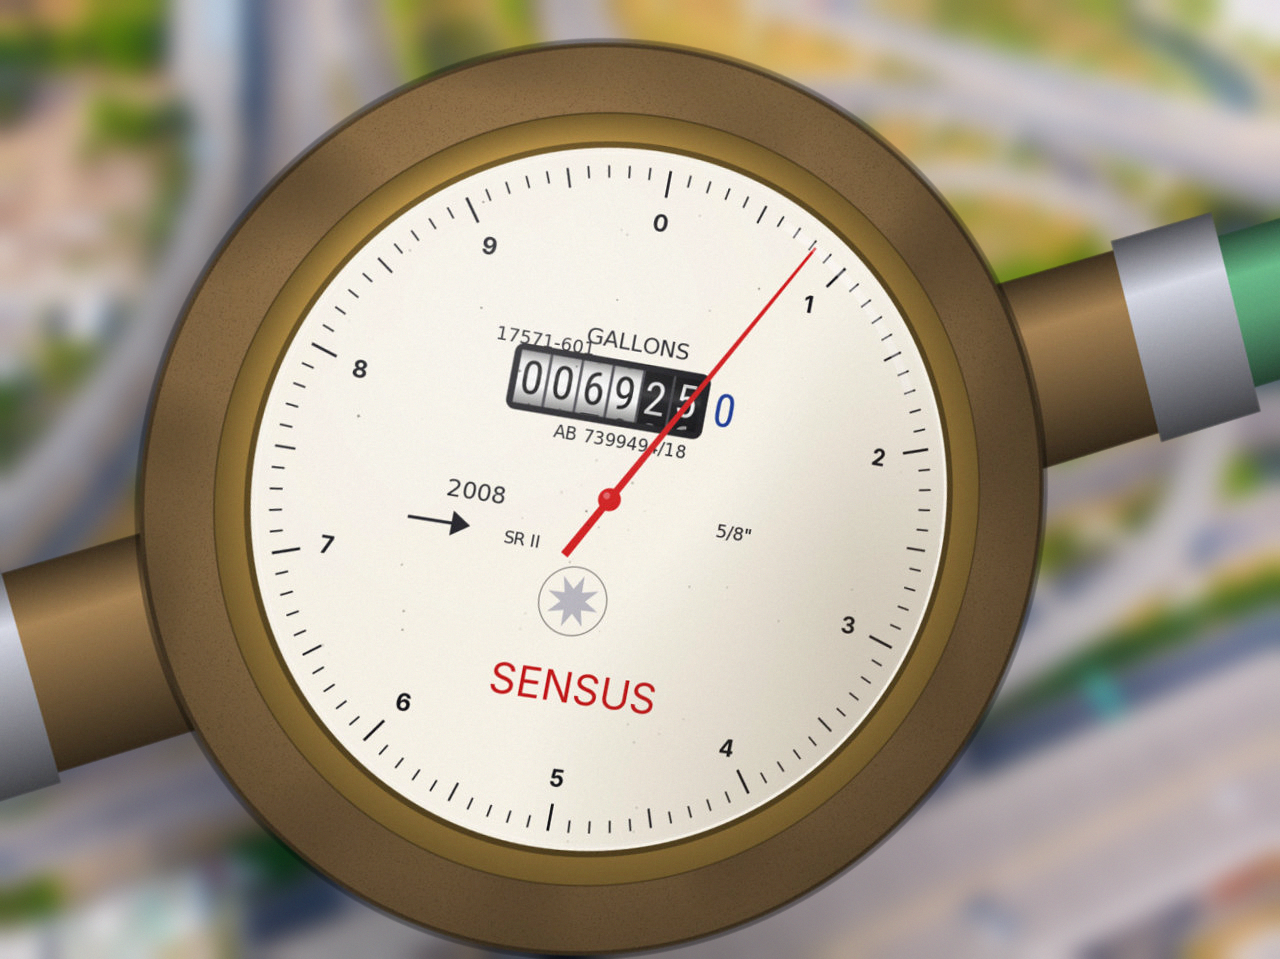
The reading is 69250.8 gal
